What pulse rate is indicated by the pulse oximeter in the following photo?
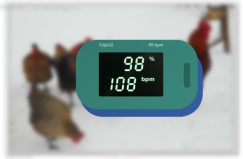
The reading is 108 bpm
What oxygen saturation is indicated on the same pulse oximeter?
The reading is 98 %
